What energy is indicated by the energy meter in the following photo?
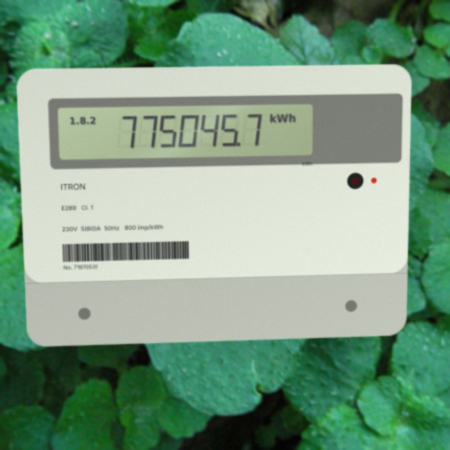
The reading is 775045.7 kWh
